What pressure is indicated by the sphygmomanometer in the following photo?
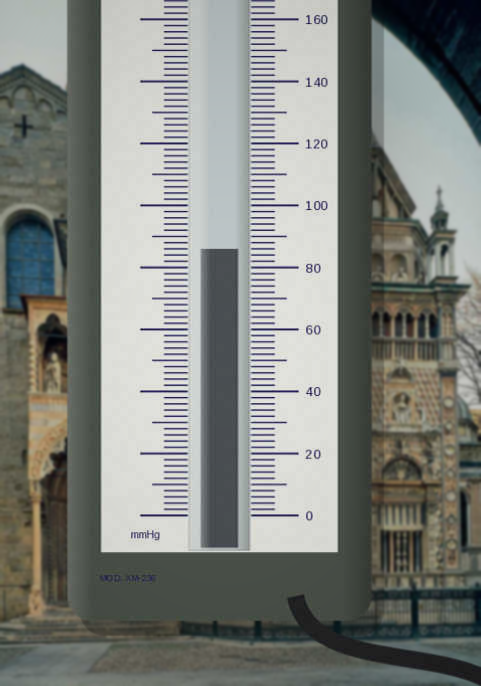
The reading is 86 mmHg
